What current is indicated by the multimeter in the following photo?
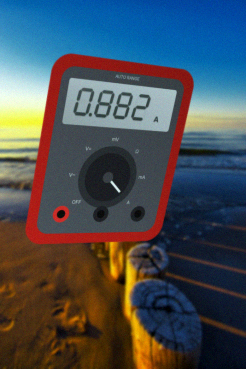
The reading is 0.882 A
